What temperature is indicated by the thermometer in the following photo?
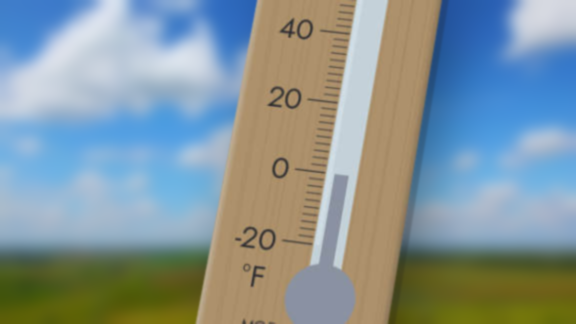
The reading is 0 °F
